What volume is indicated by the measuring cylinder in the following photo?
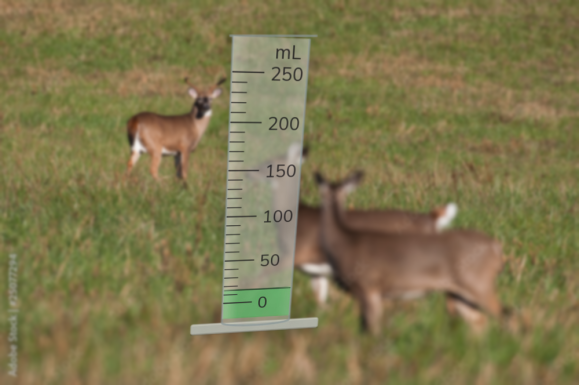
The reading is 15 mL
